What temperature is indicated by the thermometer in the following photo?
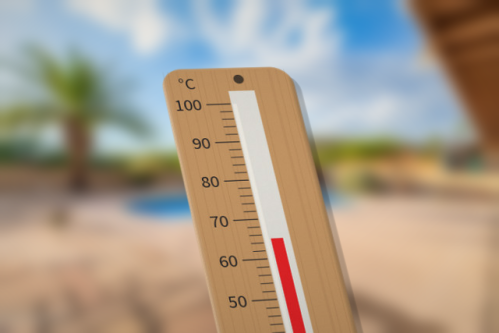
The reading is 65 °C
